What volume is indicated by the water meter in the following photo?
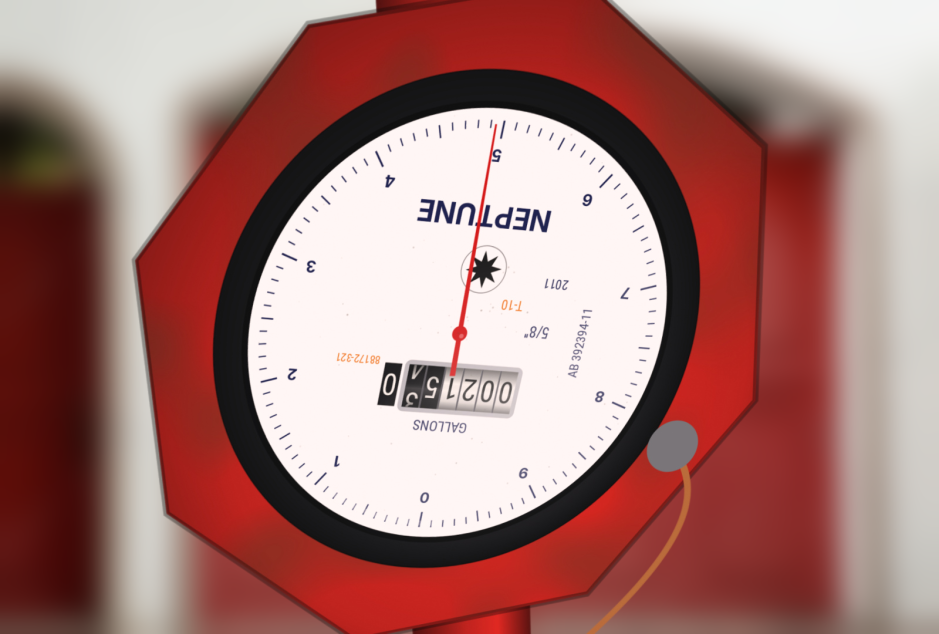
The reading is 21534.9 gal
